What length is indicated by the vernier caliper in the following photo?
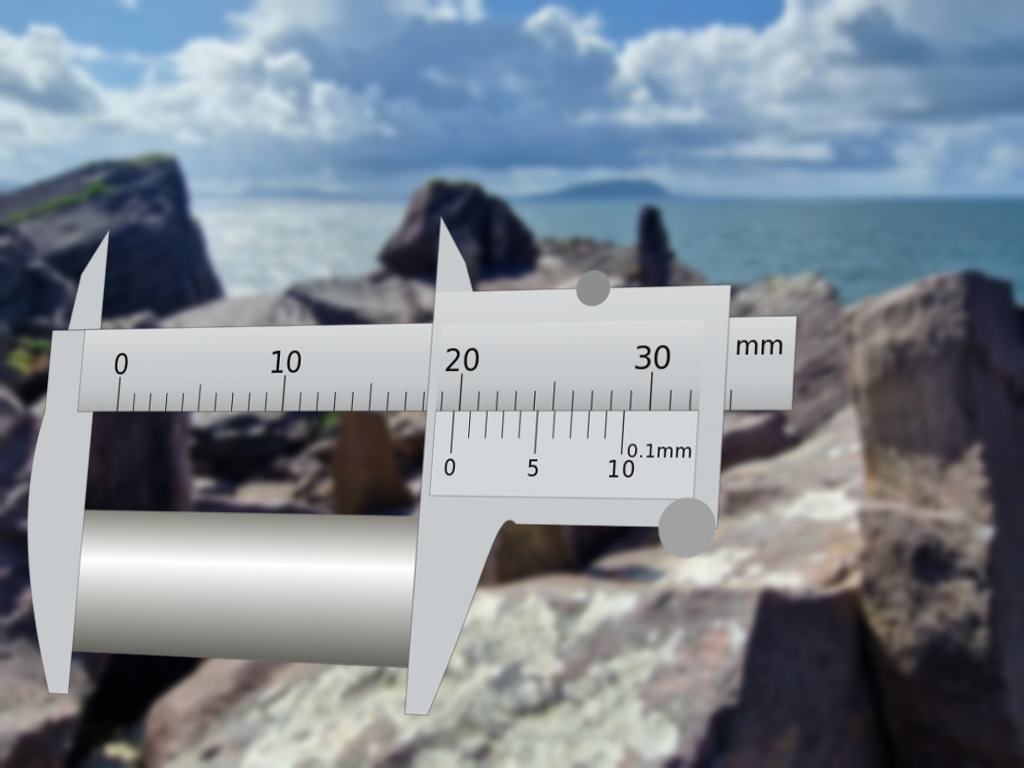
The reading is 19.7 mm
